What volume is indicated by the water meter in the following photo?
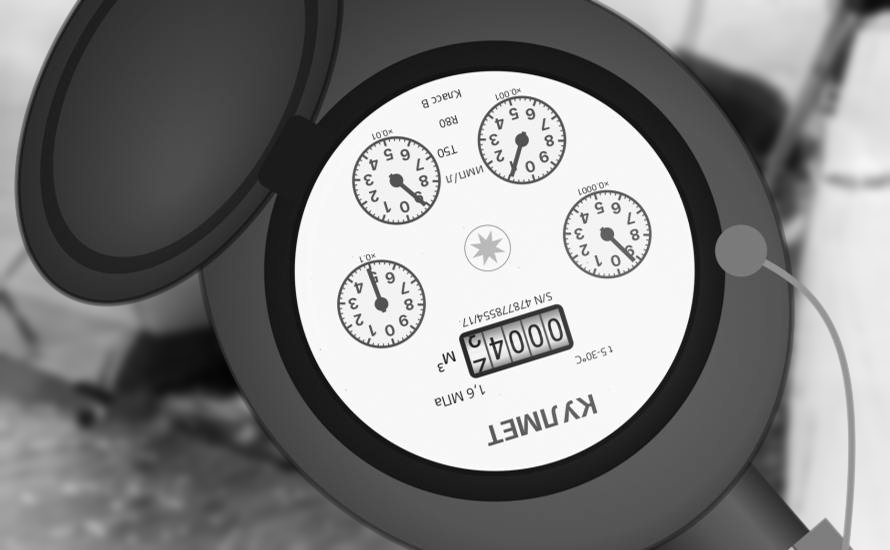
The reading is 42.4909 m³
